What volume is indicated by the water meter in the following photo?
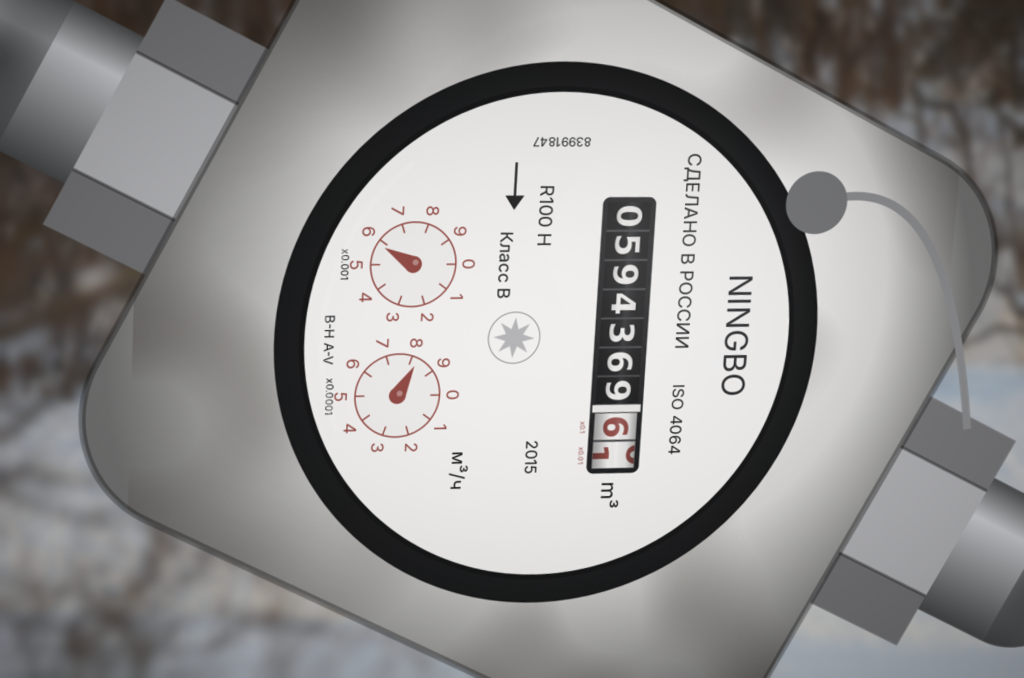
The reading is 594369.6058 m³
